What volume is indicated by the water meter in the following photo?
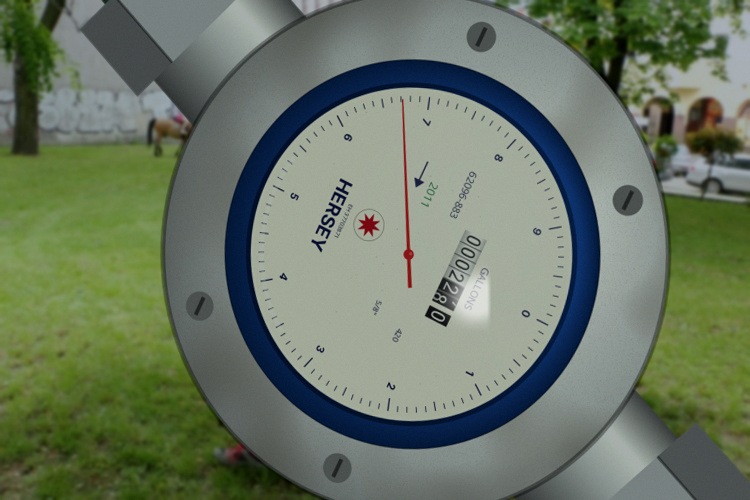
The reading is 2276.7 gal
